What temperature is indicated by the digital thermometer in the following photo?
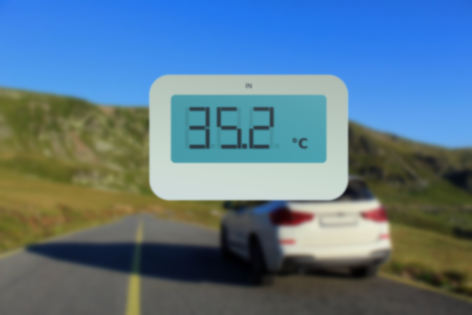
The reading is 35.2 °C
